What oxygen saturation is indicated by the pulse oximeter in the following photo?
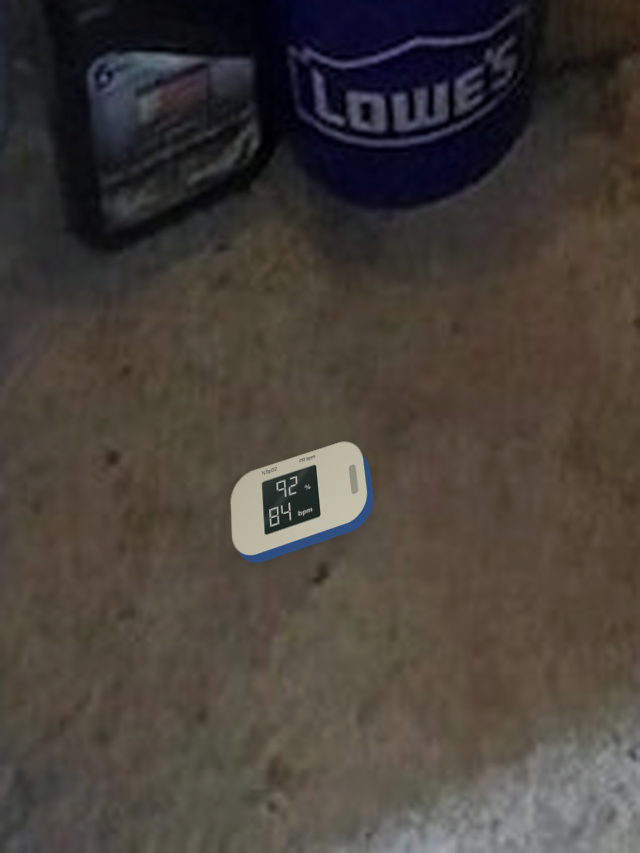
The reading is 92 %
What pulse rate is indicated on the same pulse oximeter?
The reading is 84 bpm
